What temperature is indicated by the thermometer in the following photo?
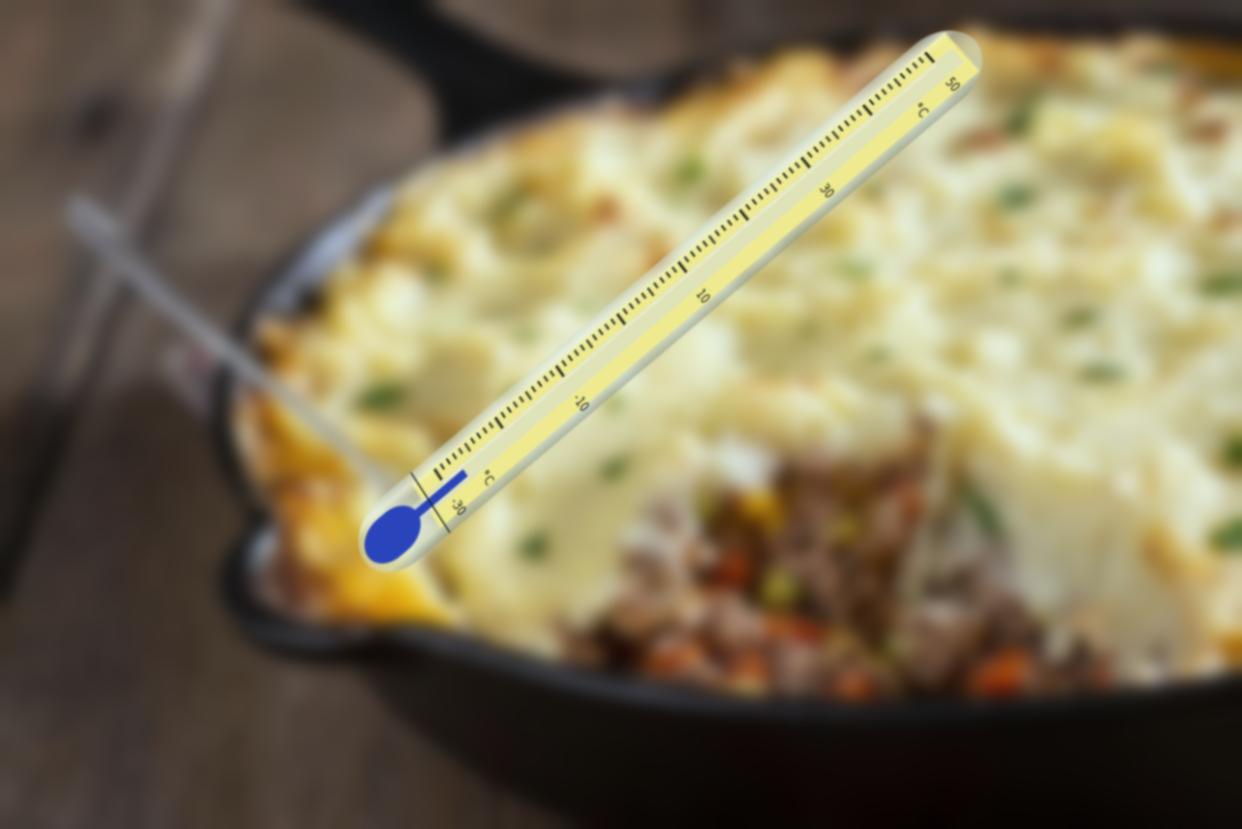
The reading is -27 °C
